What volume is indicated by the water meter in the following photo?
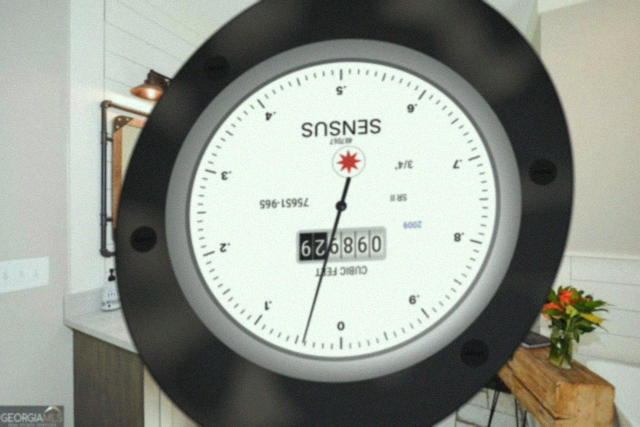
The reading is 98929.04 ft³
